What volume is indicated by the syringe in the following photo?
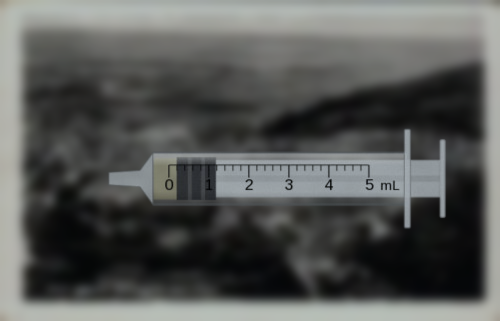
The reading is 0.2 mL
